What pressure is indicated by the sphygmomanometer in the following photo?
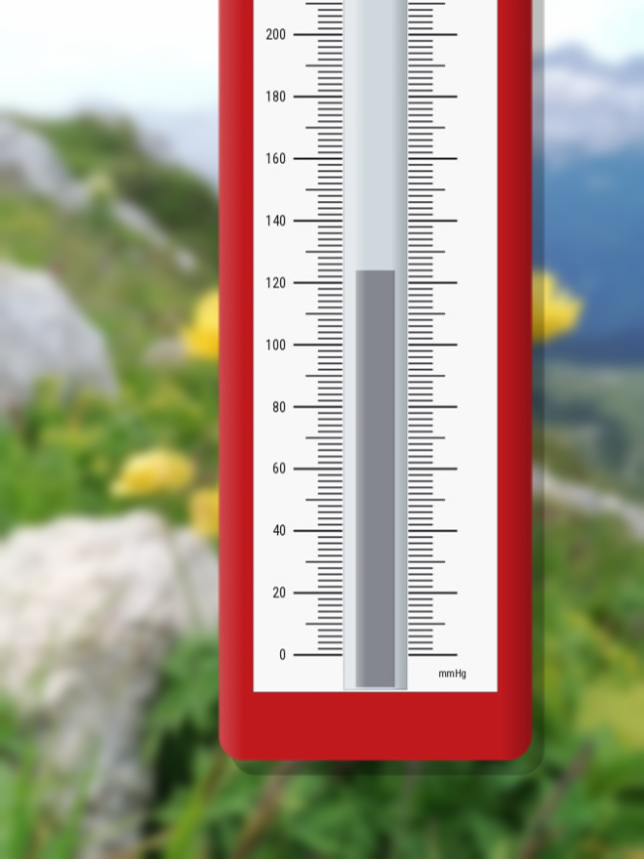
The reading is 124 mmHg
